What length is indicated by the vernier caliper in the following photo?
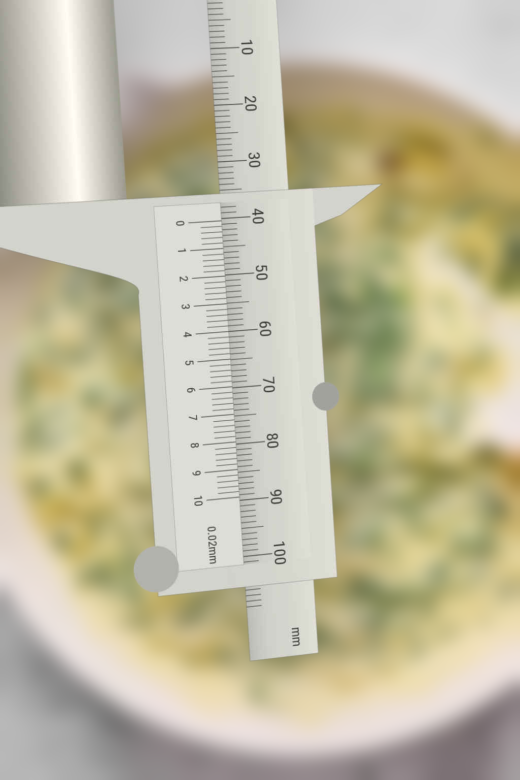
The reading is 40.4 mm
